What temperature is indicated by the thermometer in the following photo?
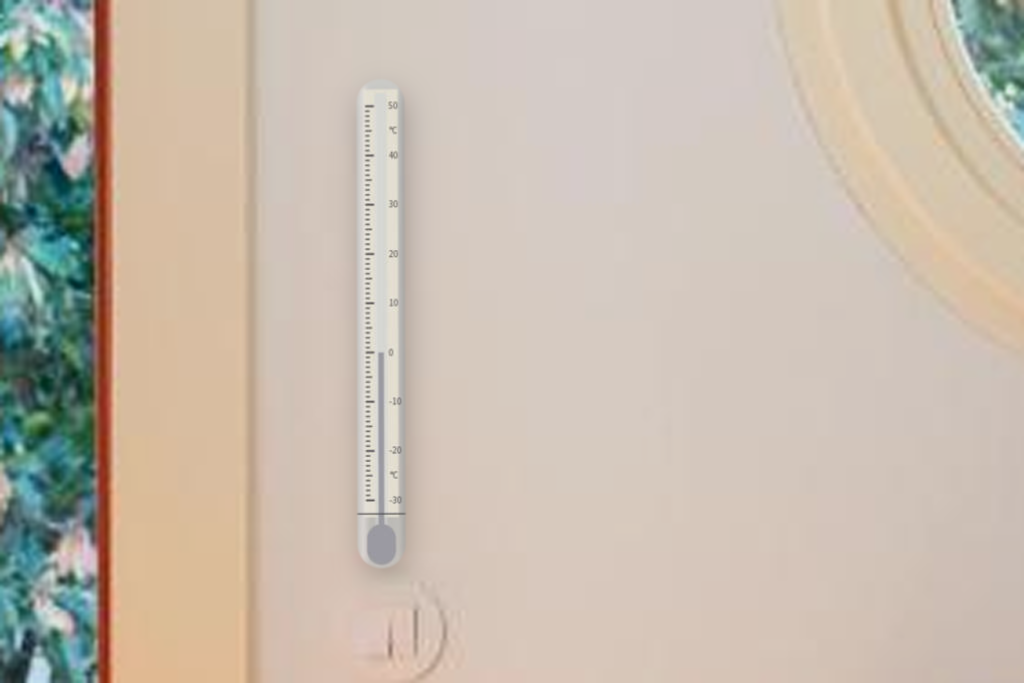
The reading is 0 °C
